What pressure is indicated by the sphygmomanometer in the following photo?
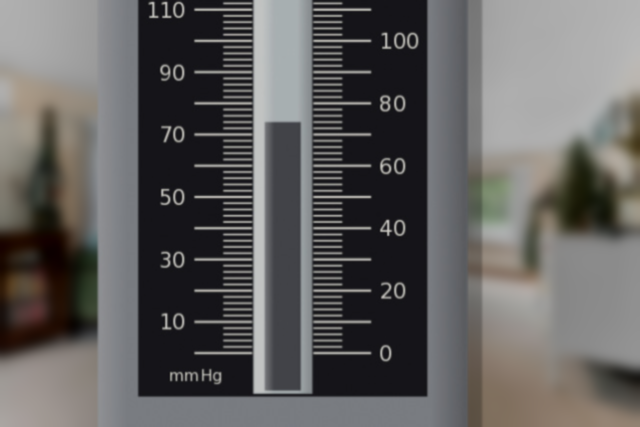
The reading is 74 mmHg
